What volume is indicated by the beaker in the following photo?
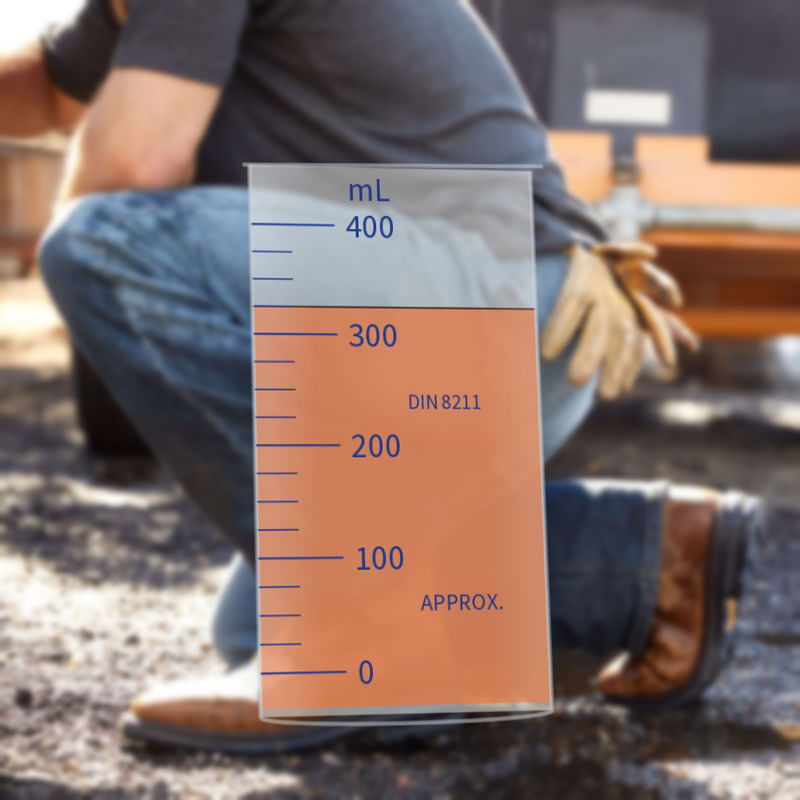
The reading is 325 mL
